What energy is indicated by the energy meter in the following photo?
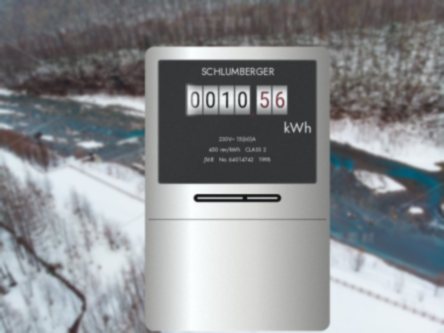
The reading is 10.56 kWh
